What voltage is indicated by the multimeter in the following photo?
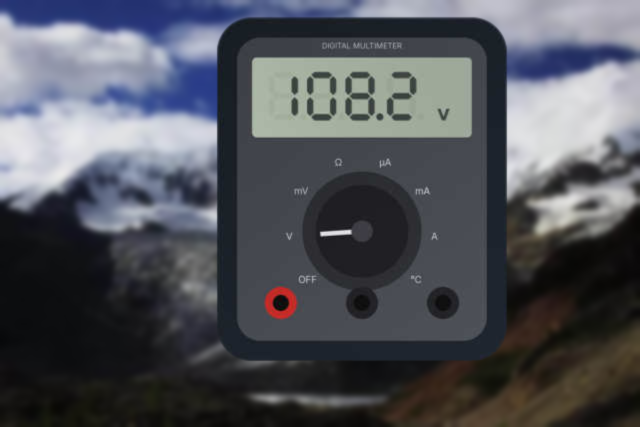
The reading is 108.2 V
